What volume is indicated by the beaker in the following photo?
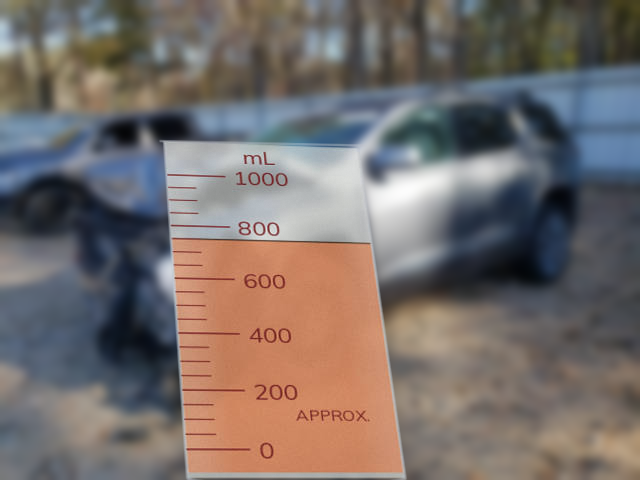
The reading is 750 mL
